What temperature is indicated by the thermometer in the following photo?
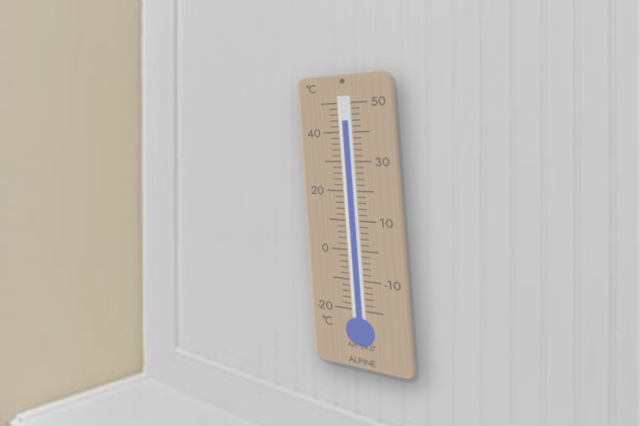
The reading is 44 °C
